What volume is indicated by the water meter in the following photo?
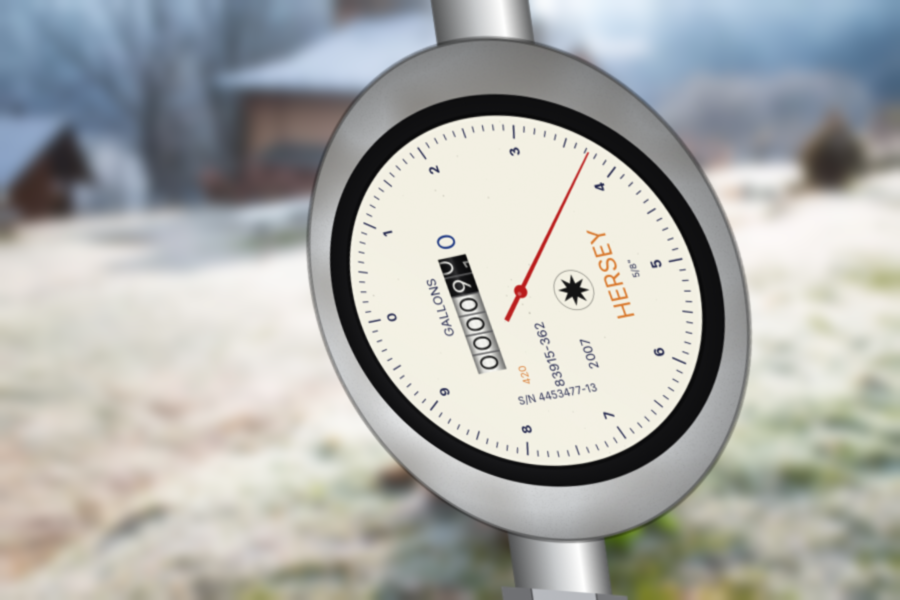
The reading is 903.7 gal
